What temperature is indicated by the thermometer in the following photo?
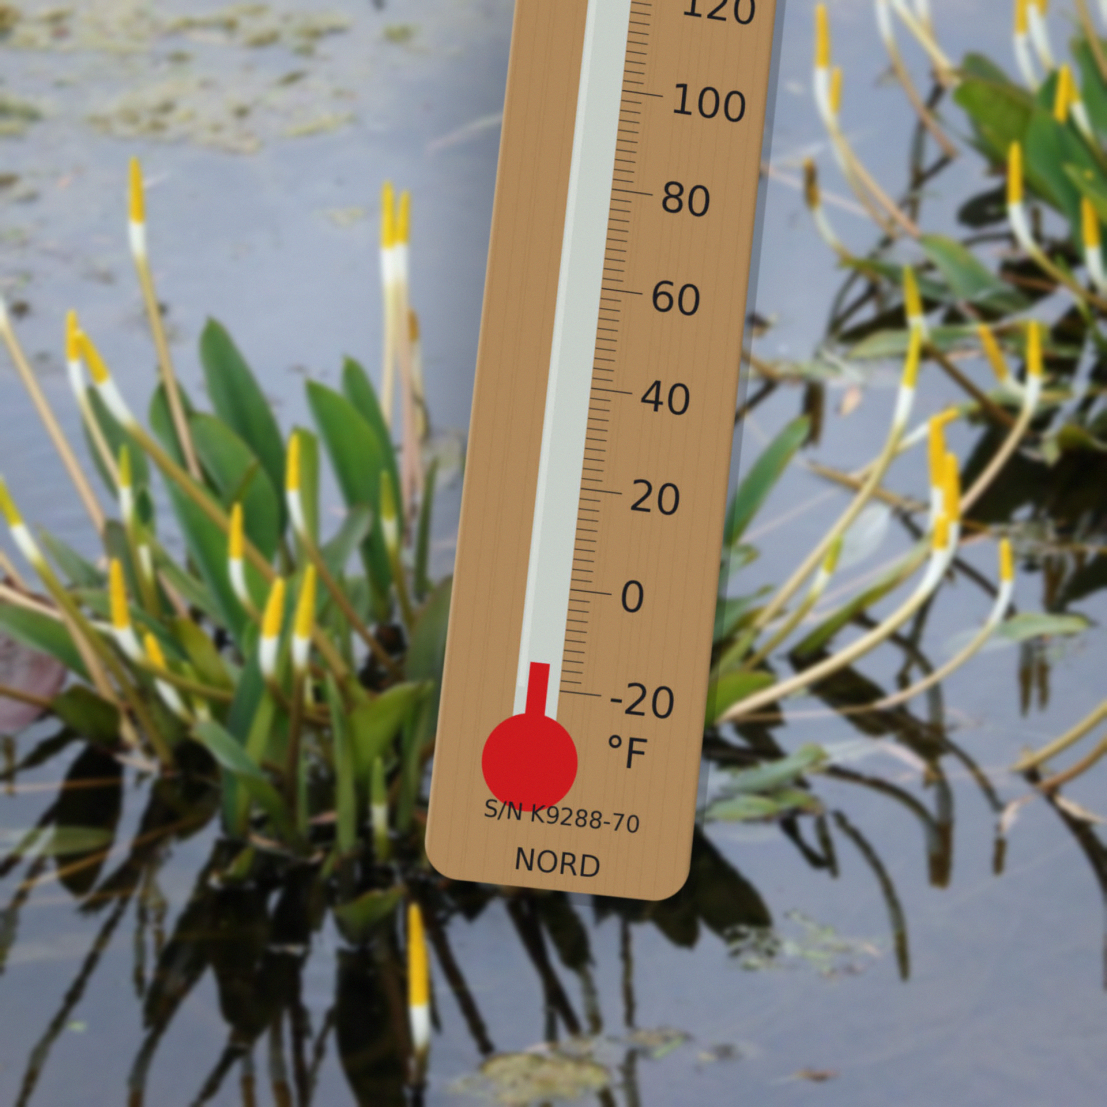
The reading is -15 °F
